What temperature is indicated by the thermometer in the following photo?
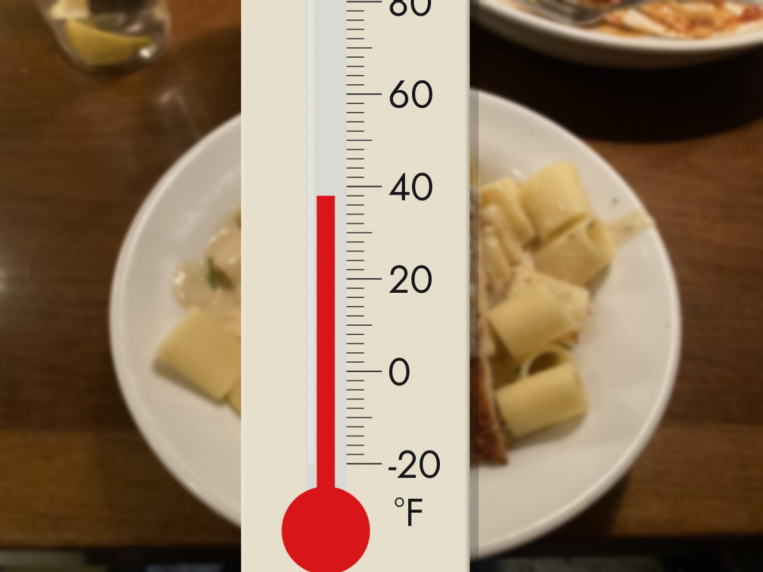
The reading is 38 °F
